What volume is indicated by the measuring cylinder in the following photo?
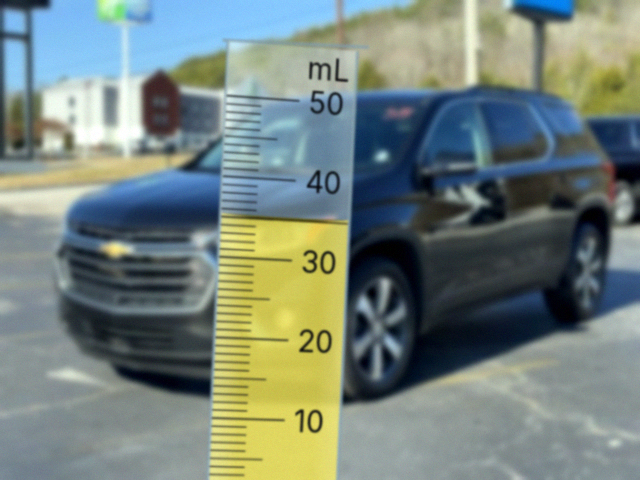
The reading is 35 mL
